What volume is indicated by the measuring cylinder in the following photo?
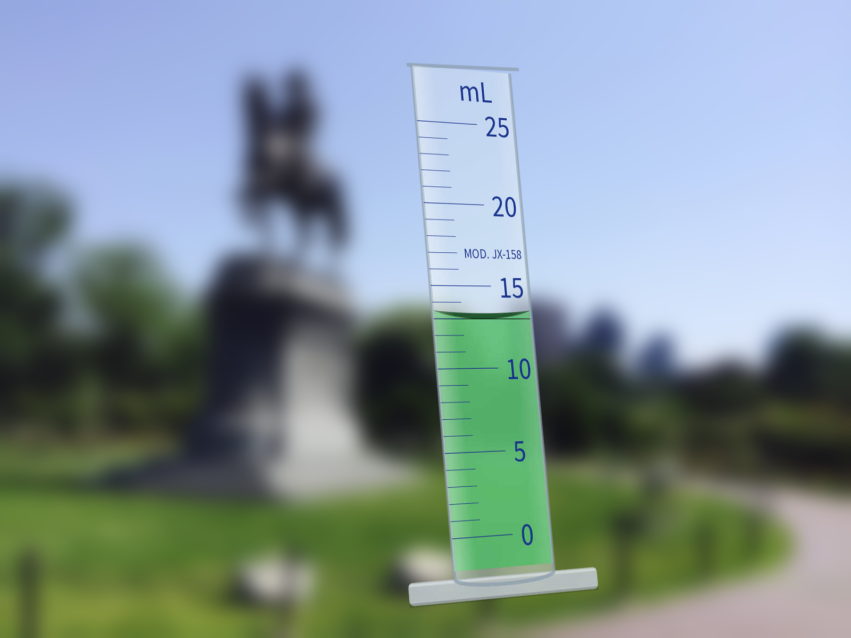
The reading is 13 mL
